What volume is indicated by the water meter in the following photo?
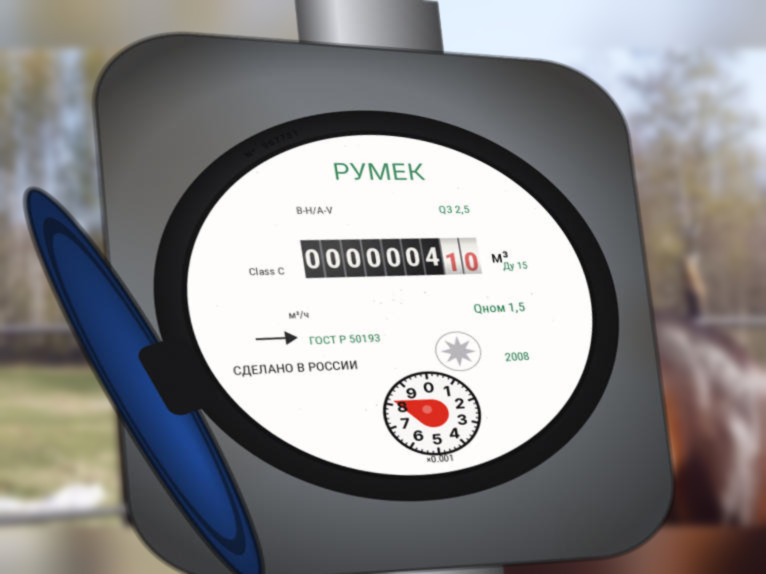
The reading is 4.098 m³
